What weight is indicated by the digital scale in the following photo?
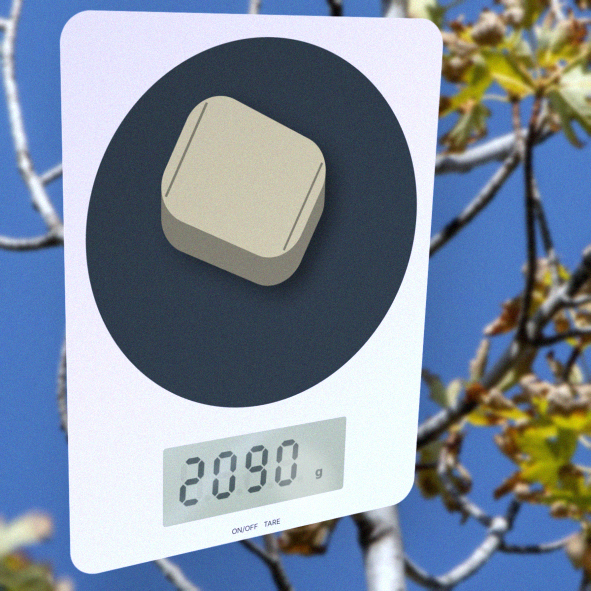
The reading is 2090 g
